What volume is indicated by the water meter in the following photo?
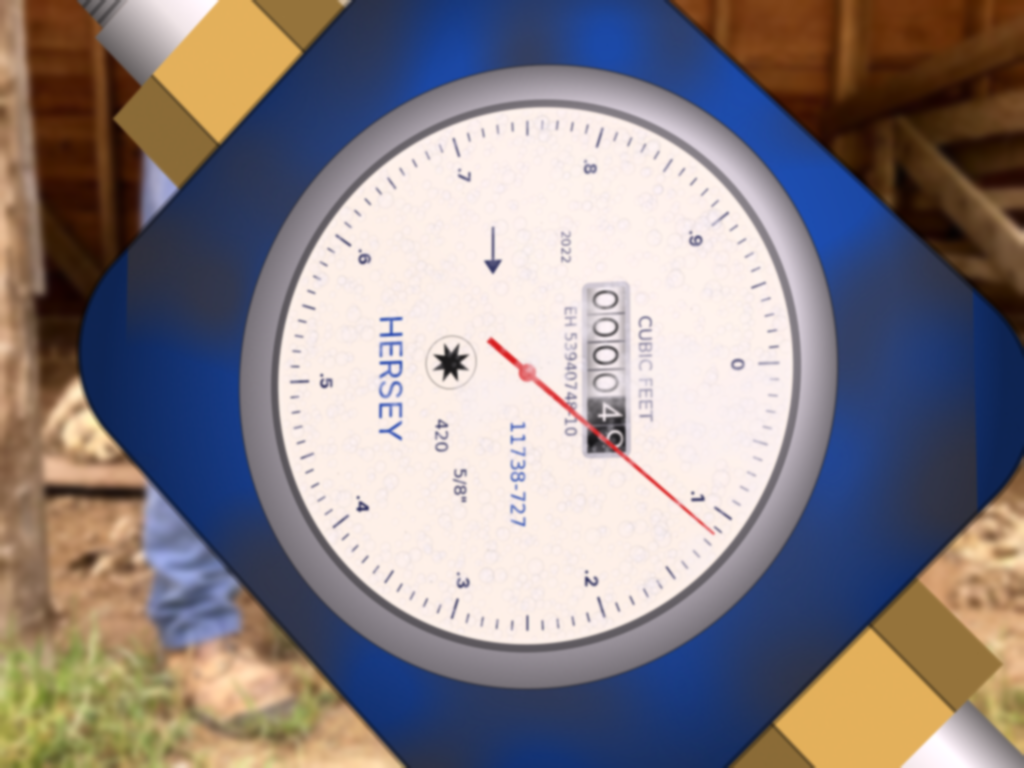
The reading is 49.11 ft³
